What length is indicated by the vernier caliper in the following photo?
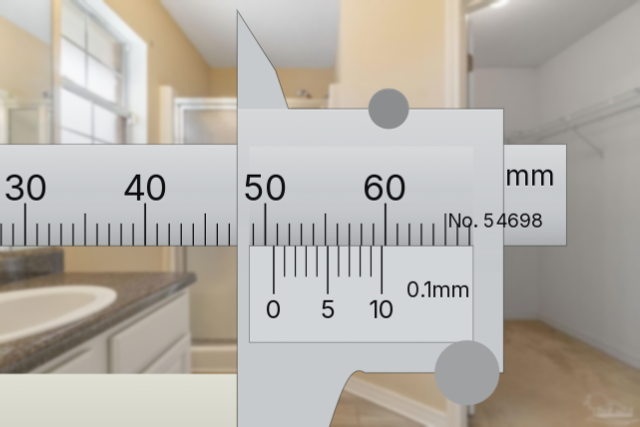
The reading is 50.7 mm
